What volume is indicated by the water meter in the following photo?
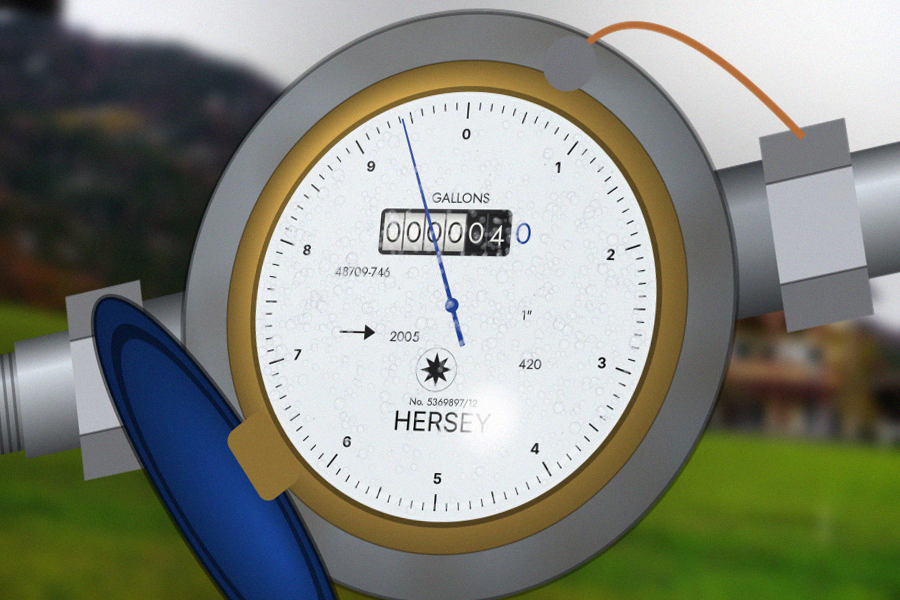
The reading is 39.4 gal
